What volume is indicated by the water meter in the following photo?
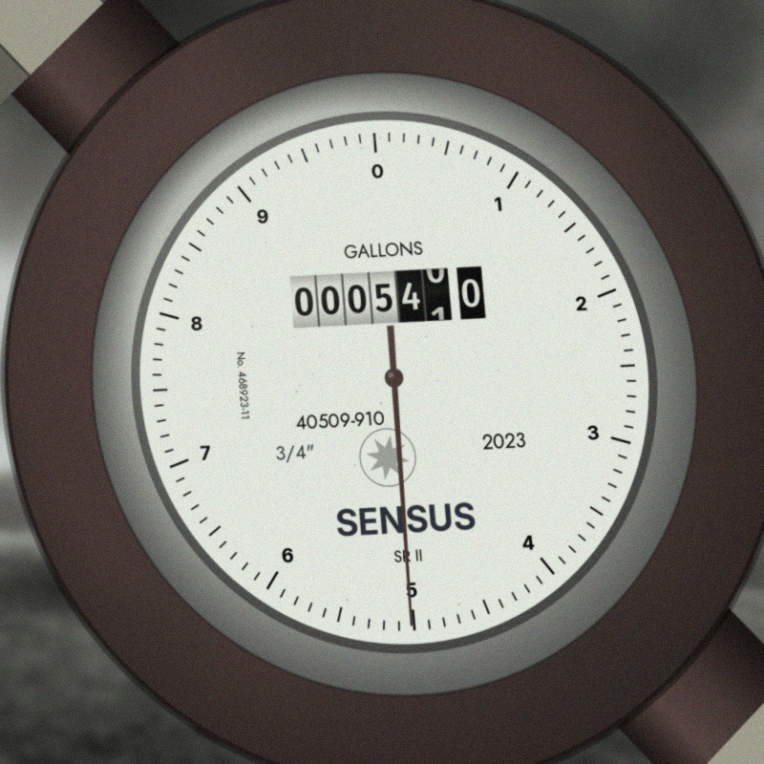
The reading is 5405.0 gal
